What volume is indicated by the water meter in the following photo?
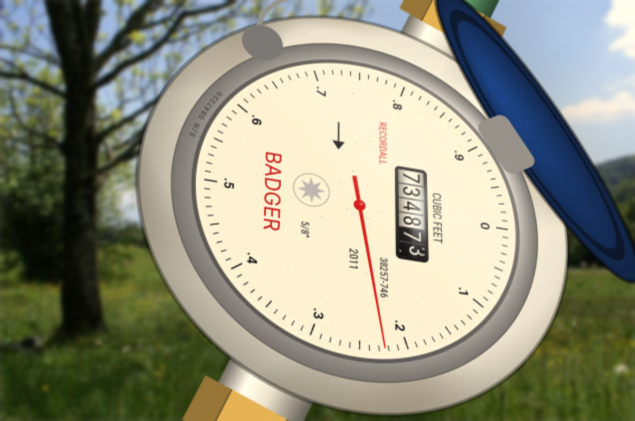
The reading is 734873.22 ft³
